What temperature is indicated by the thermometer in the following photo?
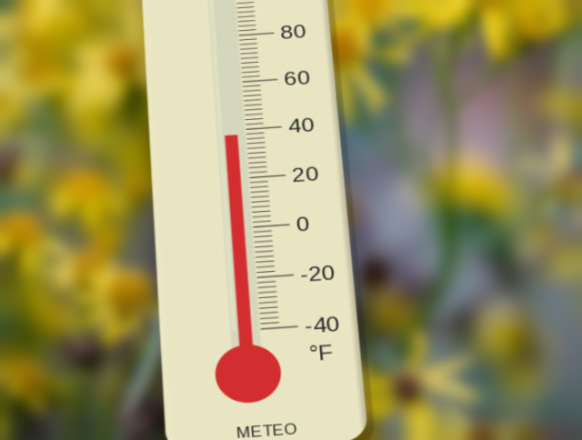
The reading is 38 °F
